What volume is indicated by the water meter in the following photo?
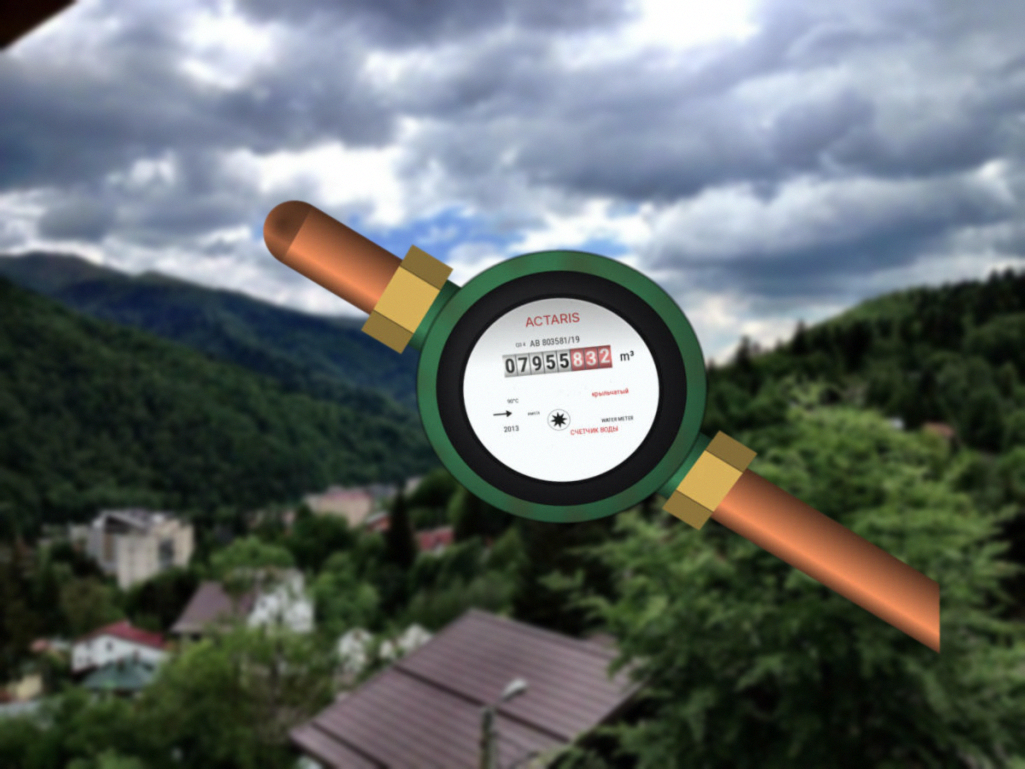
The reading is 7955.832 m³
